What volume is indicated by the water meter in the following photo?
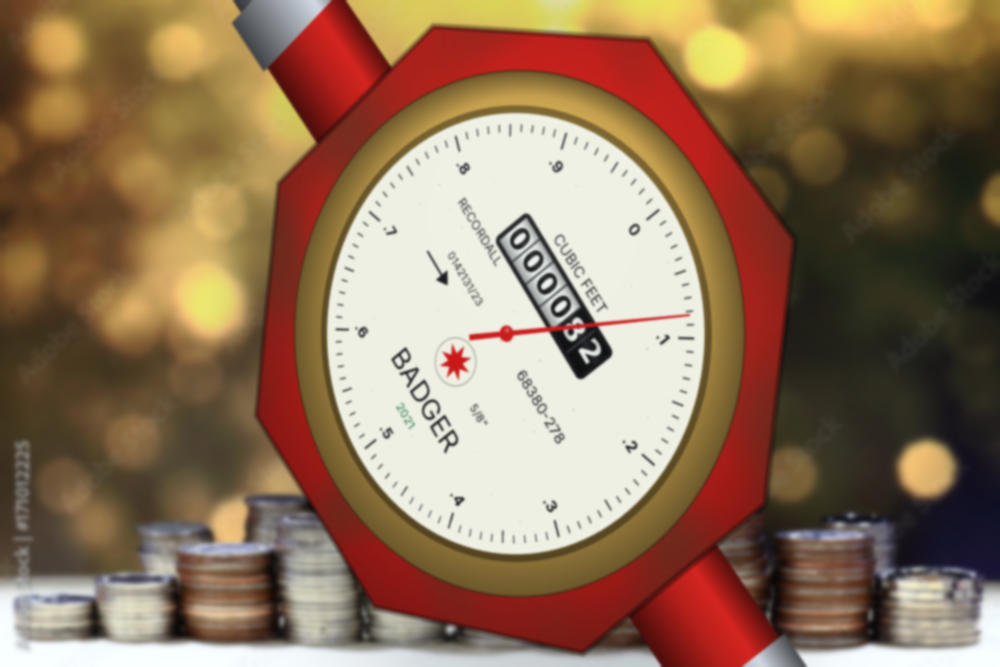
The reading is 82.08 ft³
